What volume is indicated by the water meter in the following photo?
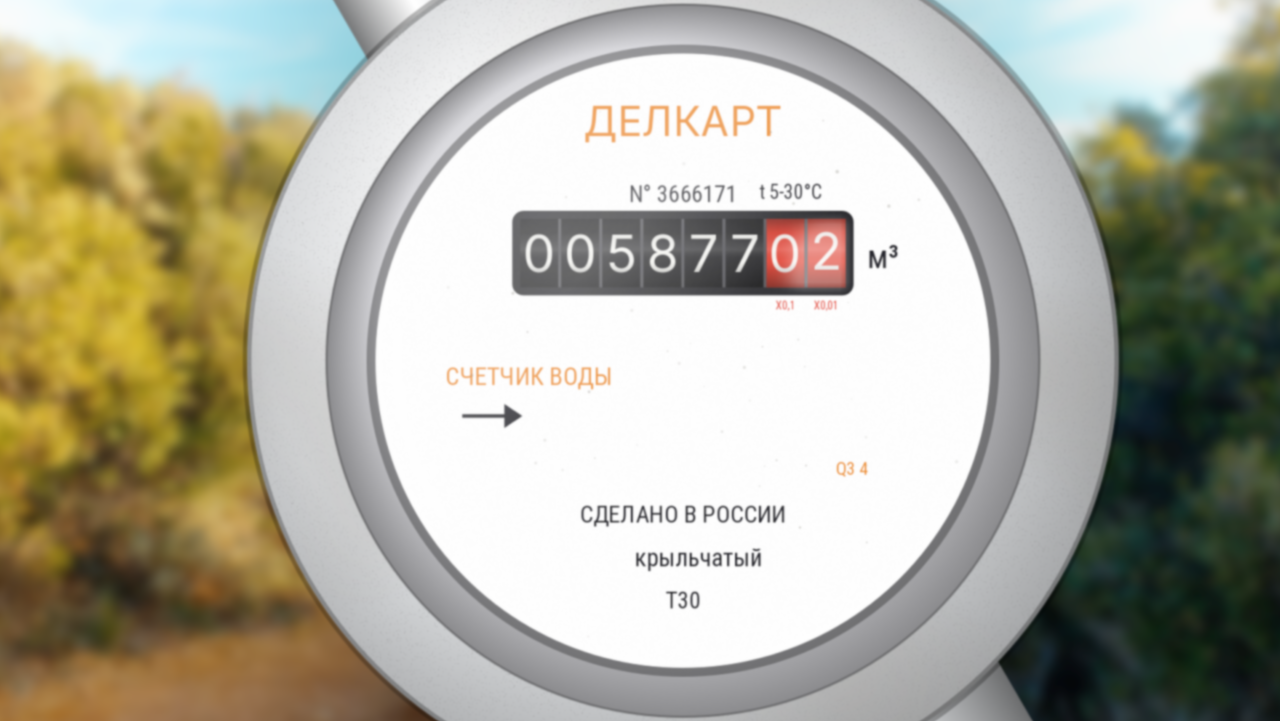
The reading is 5877.02 m³
